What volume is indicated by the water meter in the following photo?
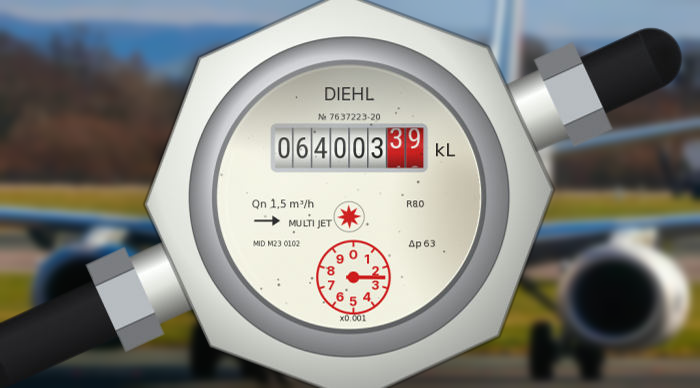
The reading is 64003.392 kL
